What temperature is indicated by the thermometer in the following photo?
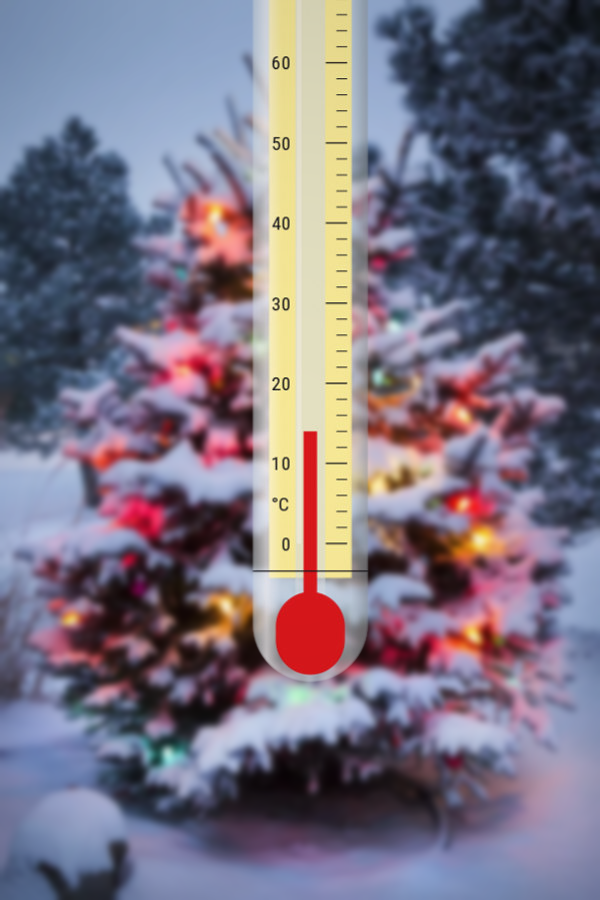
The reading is 14 °C
